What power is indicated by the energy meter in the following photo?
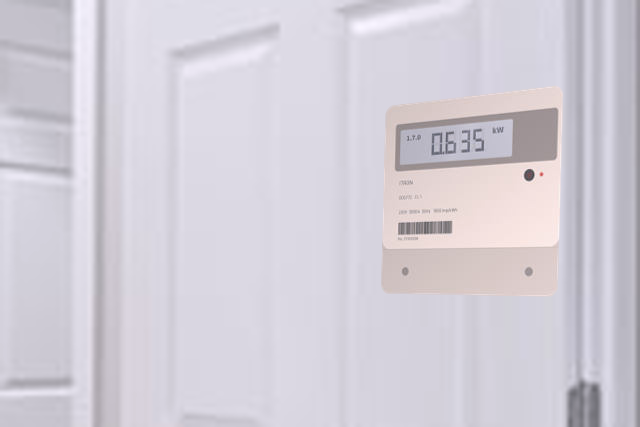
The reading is 0.635 kW
